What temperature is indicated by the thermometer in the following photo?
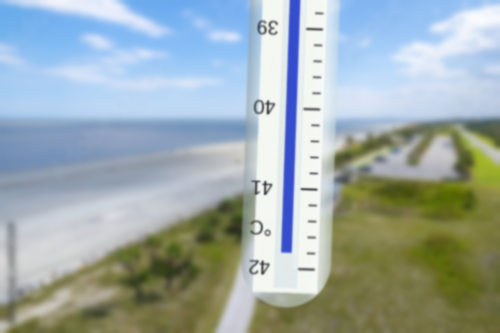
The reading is 41.8 °C
